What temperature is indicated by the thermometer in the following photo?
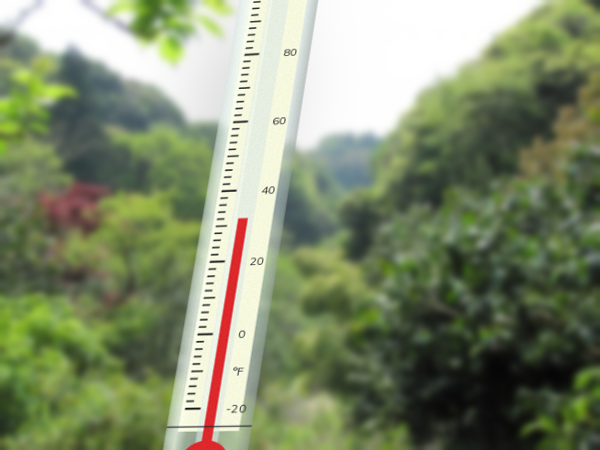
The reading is 32 °F
